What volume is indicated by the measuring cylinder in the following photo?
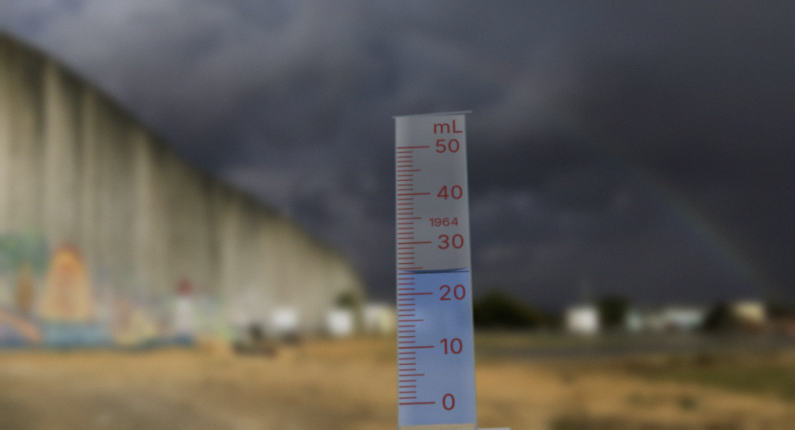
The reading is 24 mL
